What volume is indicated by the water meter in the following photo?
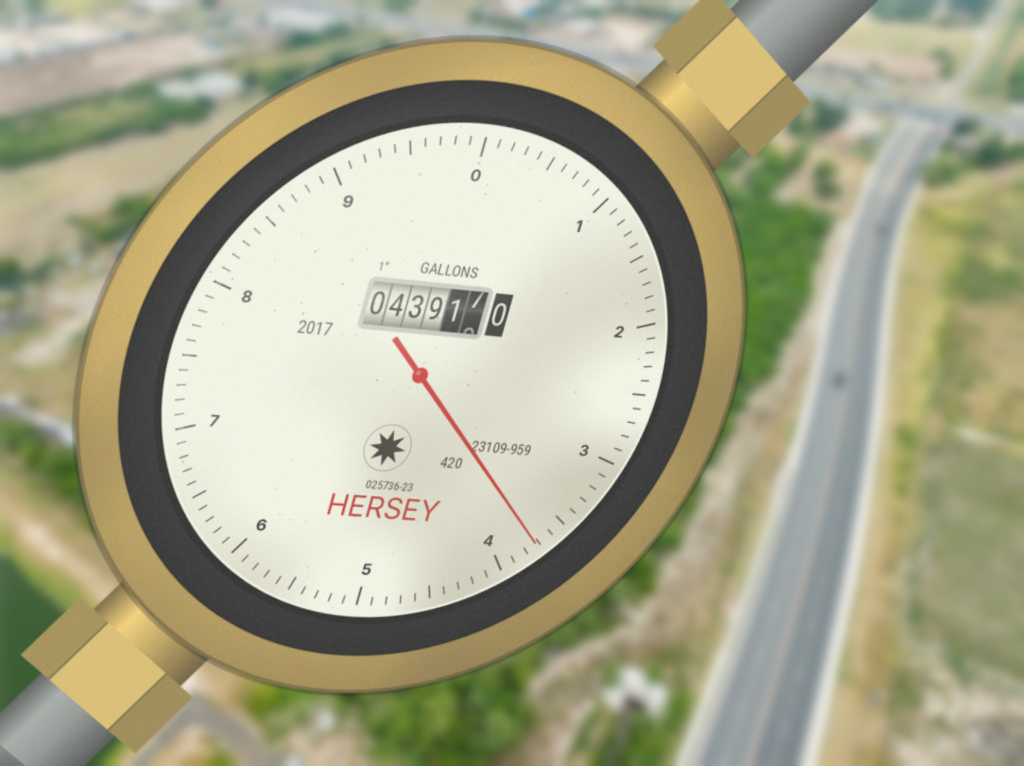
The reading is 439173.7 gal
